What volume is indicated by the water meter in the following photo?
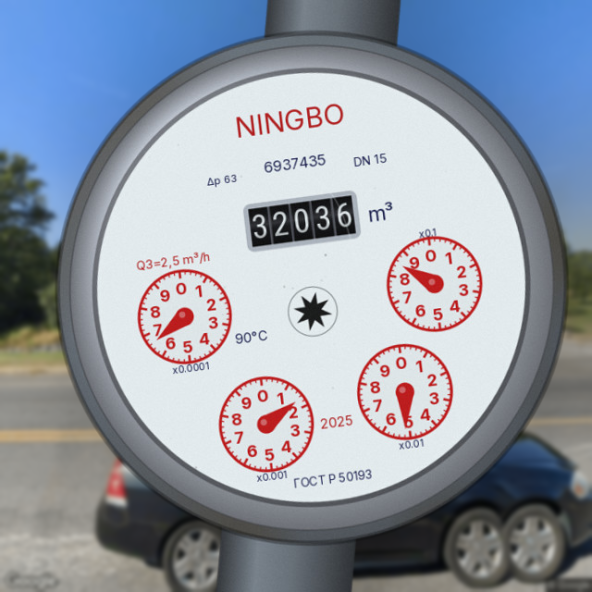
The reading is 32036.8516 m³
